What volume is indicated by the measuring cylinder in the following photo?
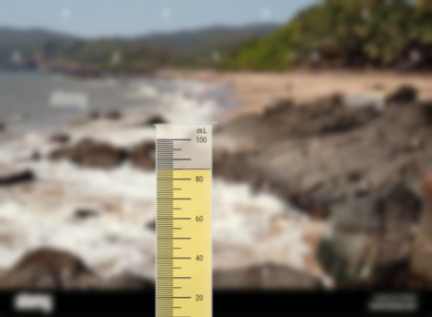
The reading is 85 mL
